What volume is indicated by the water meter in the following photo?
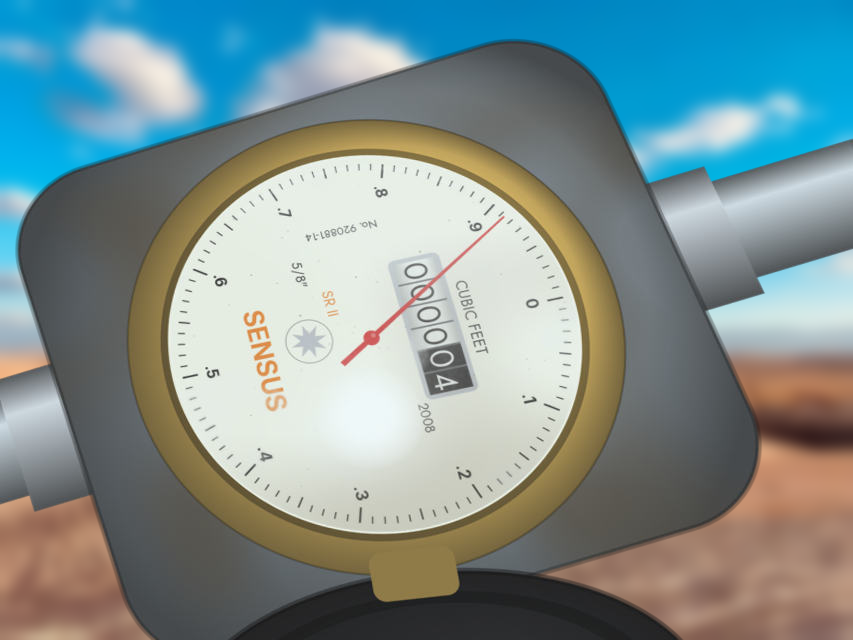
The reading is 3.91 ft³
